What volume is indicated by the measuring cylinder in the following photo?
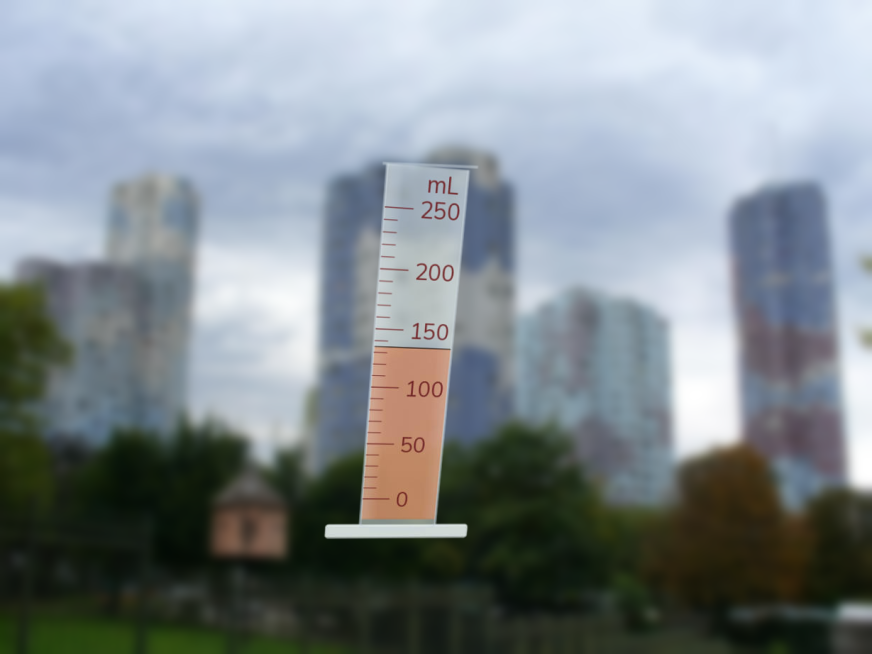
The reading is 135 mL
